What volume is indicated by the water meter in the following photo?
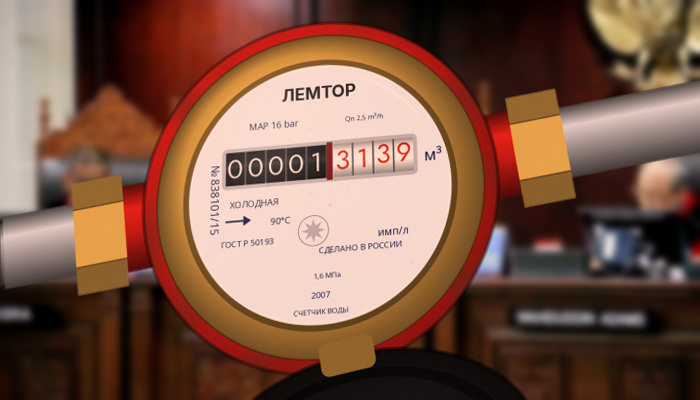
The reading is 1.3139 m³
